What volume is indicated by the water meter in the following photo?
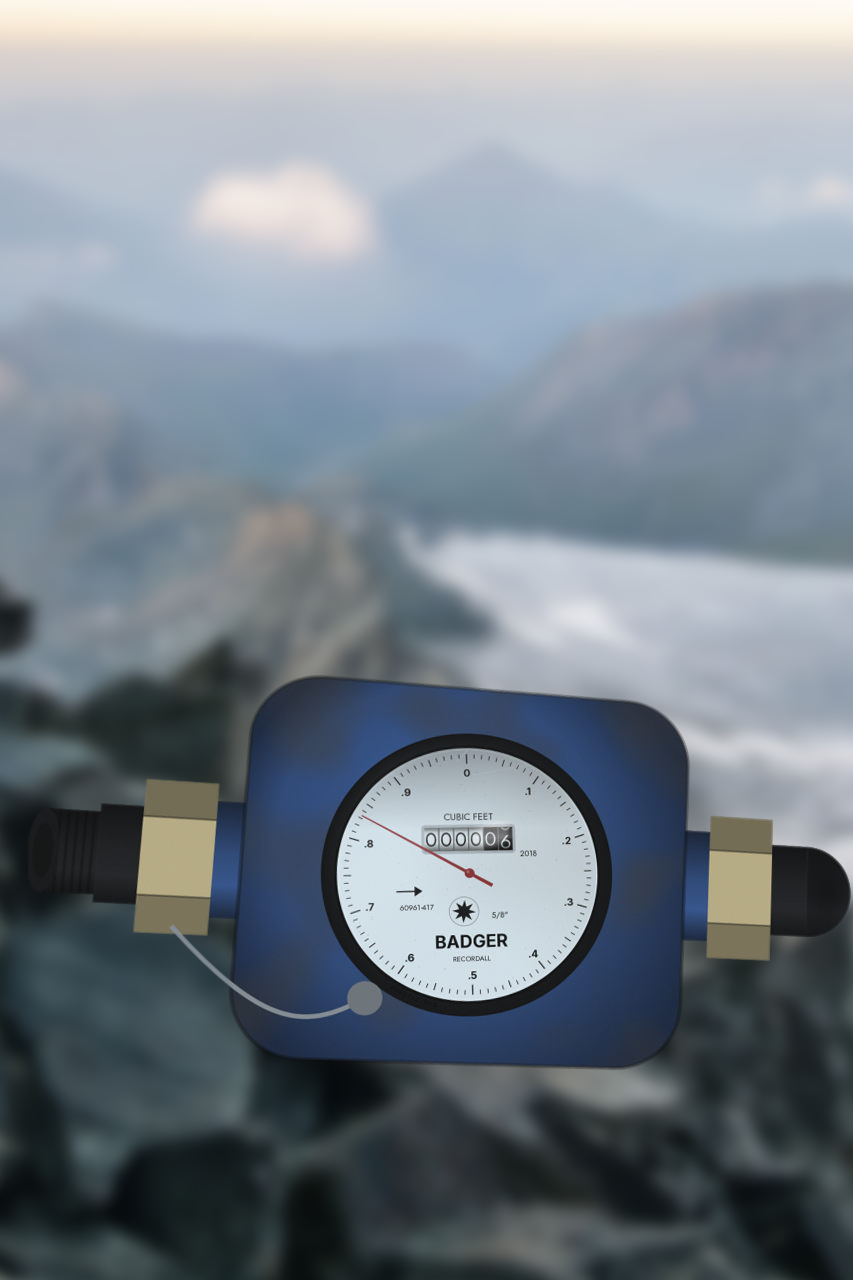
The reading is 5.83 ft³
